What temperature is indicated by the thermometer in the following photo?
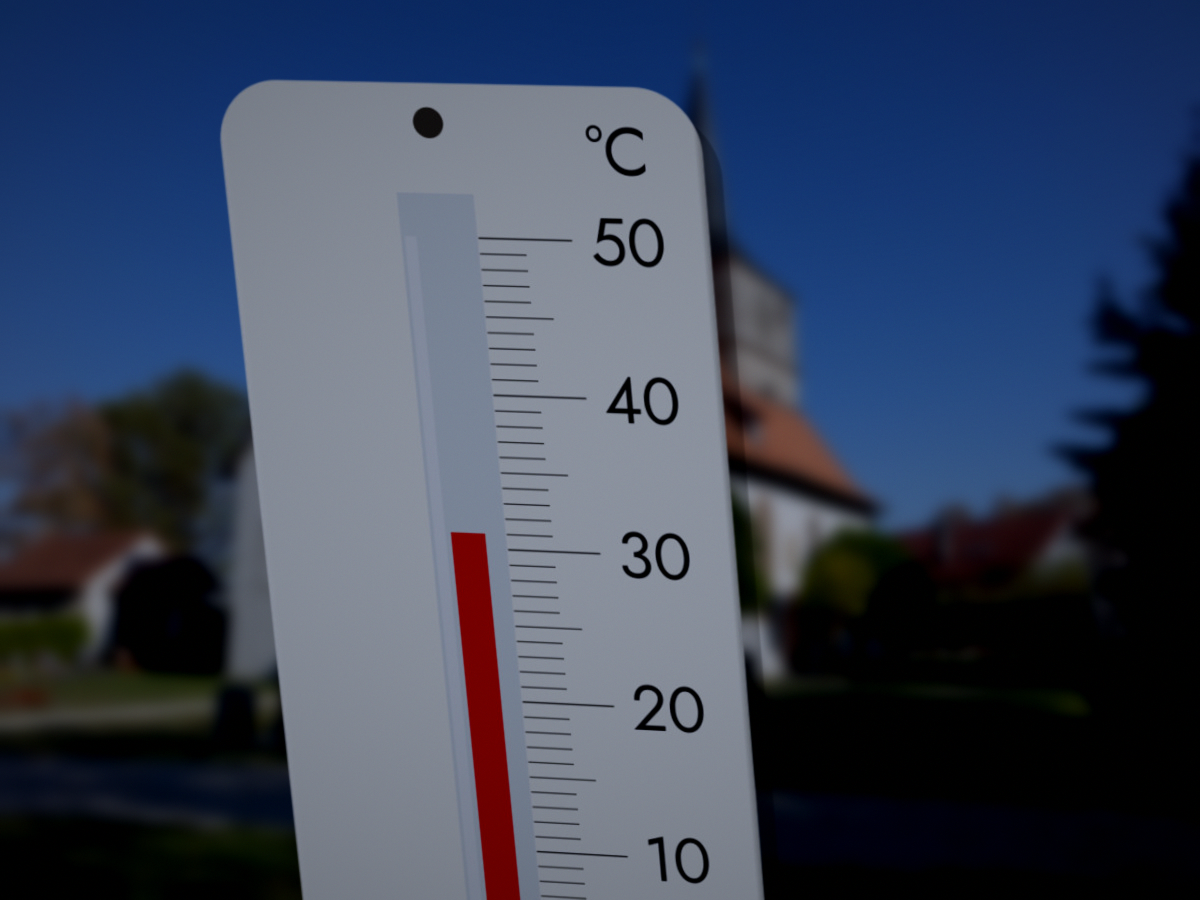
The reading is 31 °C
